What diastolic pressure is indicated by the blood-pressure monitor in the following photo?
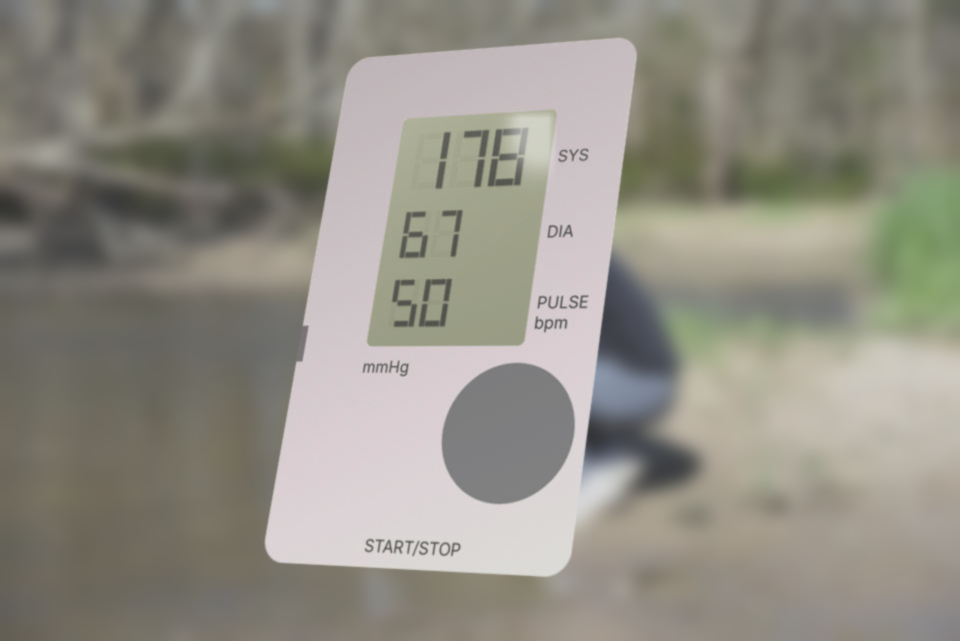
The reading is 67 mmHg
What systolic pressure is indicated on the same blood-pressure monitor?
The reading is 178 mmHg
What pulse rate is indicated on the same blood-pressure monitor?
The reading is 50 bpm
